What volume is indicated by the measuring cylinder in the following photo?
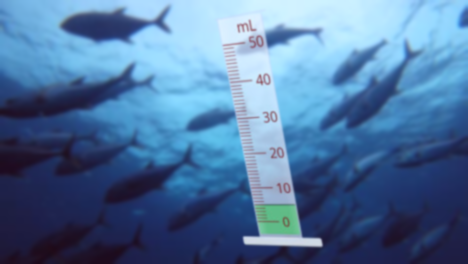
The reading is 5 mL
